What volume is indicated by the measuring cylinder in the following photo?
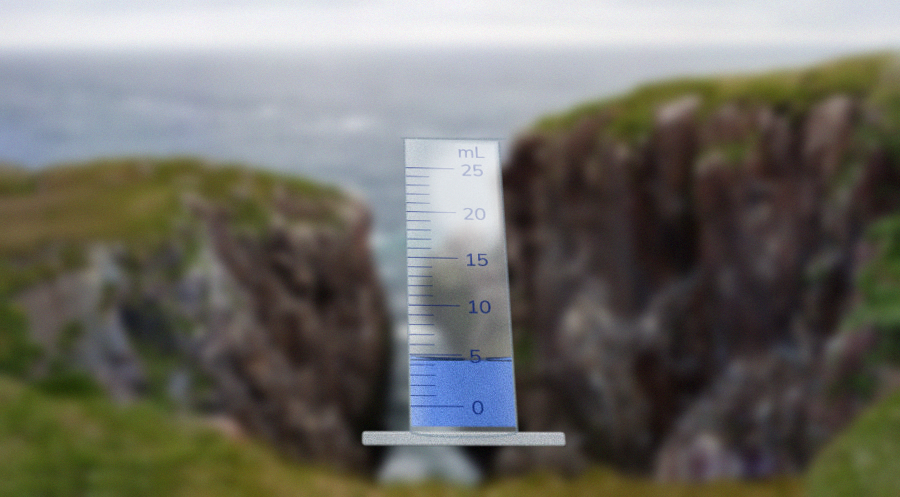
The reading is 4.5 mL
